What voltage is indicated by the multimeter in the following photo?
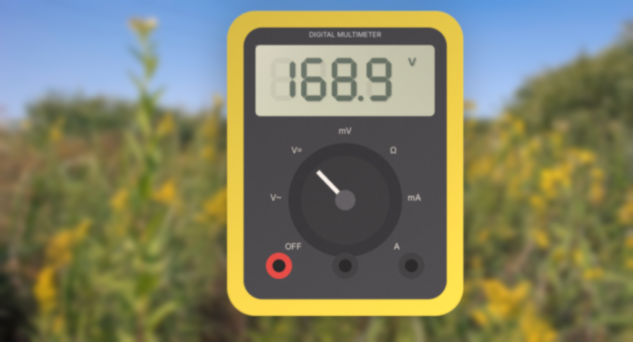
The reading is 168.9 V
